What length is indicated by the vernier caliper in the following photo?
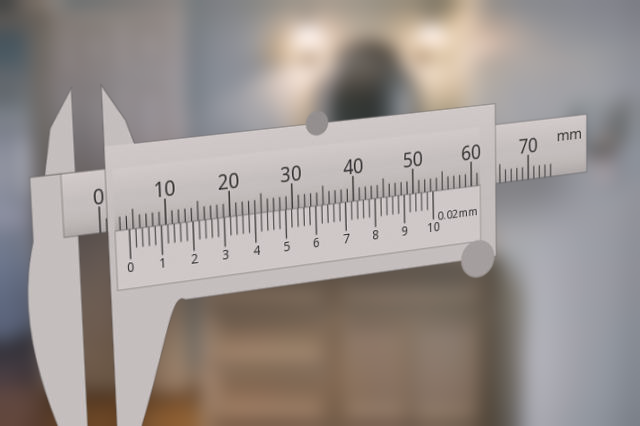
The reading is 4.4 mm
